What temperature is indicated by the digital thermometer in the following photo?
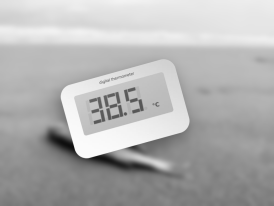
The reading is 38.5 °C
